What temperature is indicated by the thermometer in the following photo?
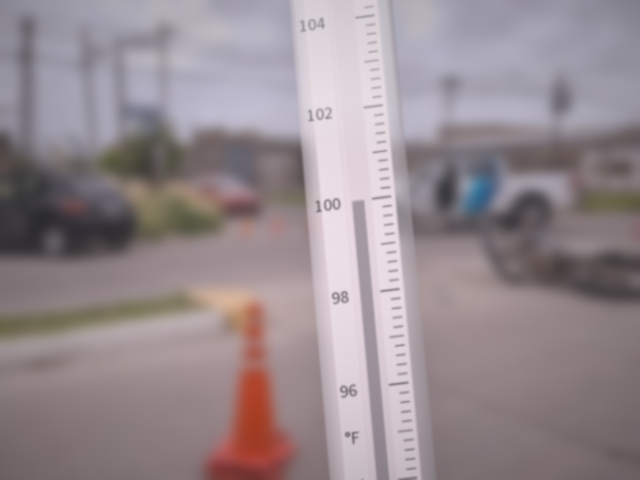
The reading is 100 °F
